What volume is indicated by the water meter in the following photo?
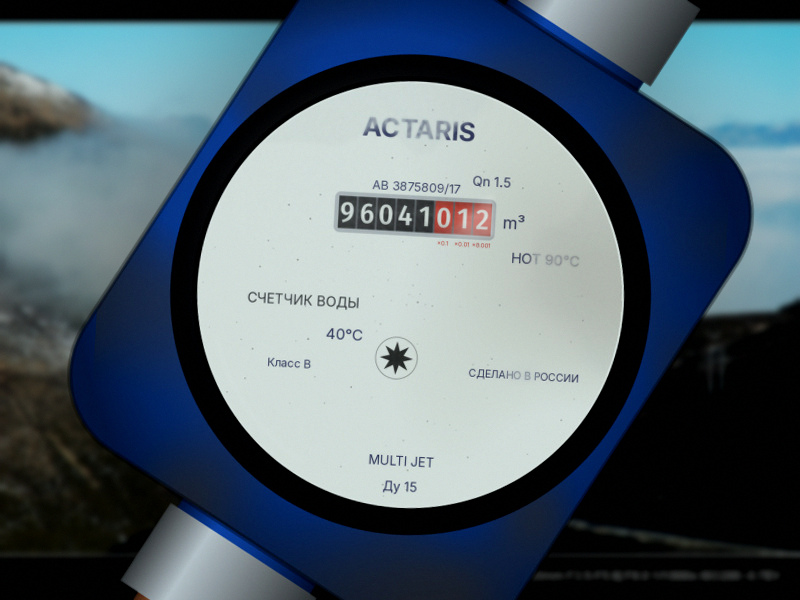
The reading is 96041.012 m³
